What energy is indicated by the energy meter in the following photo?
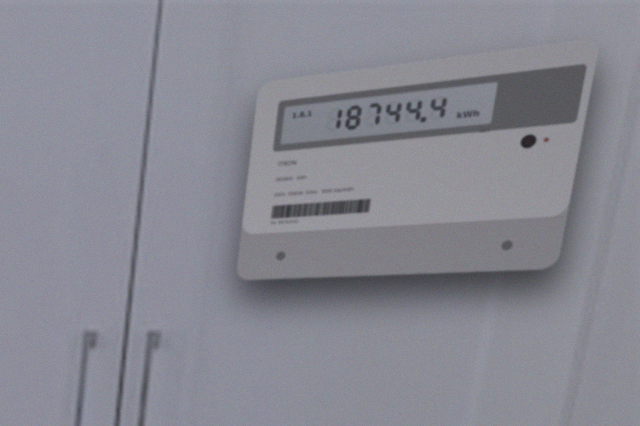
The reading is 18744.4 kWh
